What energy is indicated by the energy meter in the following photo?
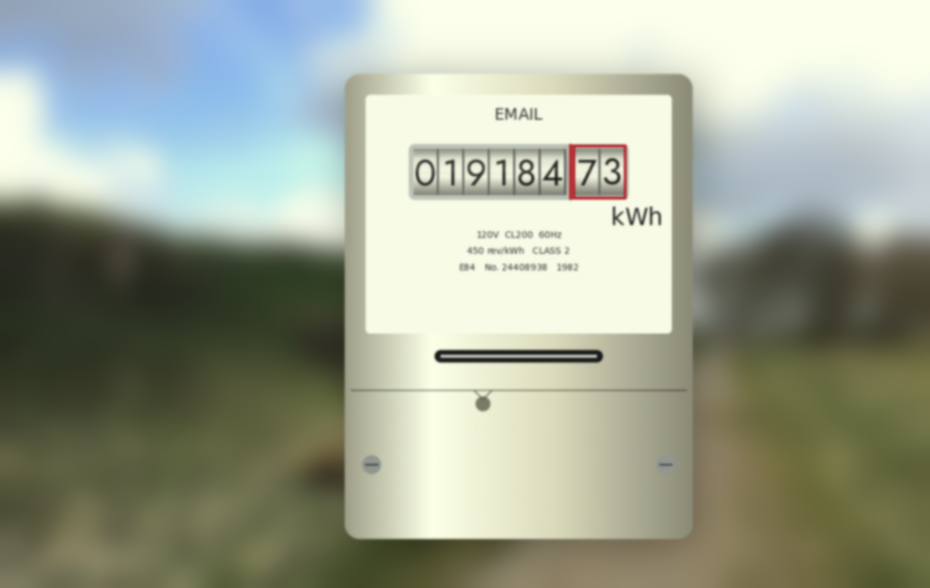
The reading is 19184.73 kWh
